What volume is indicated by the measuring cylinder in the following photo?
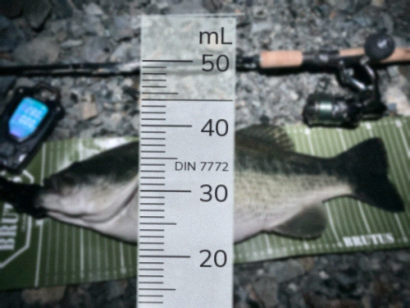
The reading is 44 mL
